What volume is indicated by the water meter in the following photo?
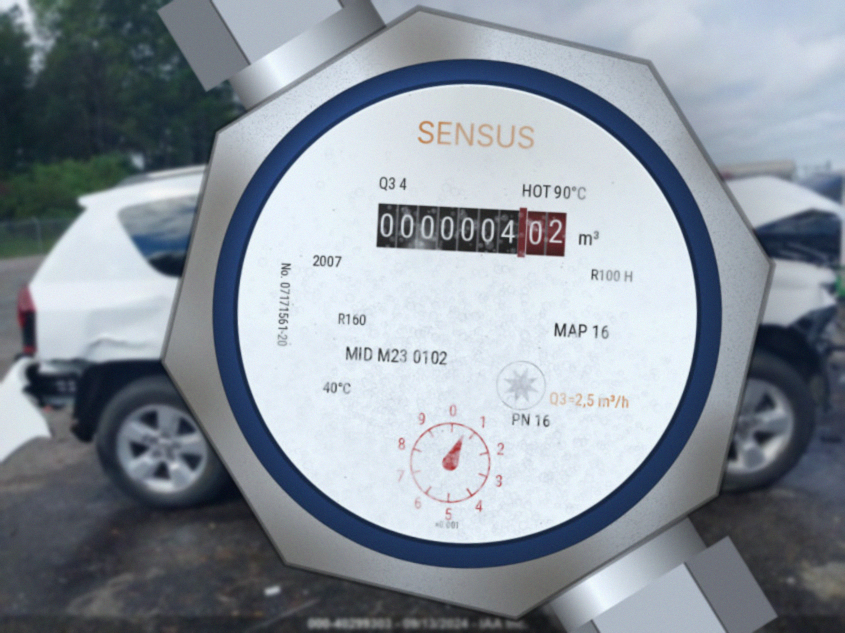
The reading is 4.020 m³
